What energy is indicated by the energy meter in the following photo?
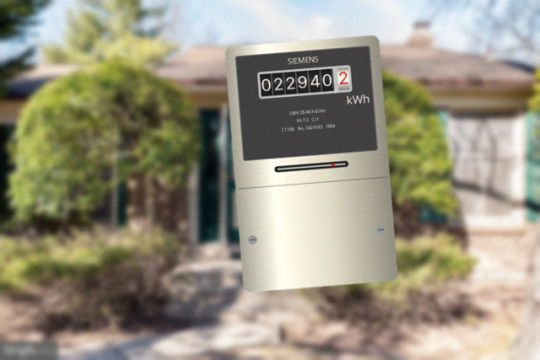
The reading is 22940.2 kWh
